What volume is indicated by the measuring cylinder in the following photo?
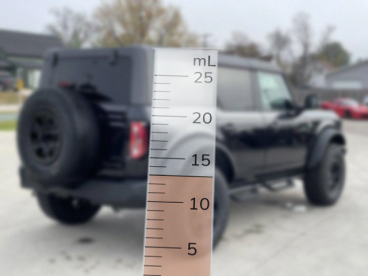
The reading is 13 mL
